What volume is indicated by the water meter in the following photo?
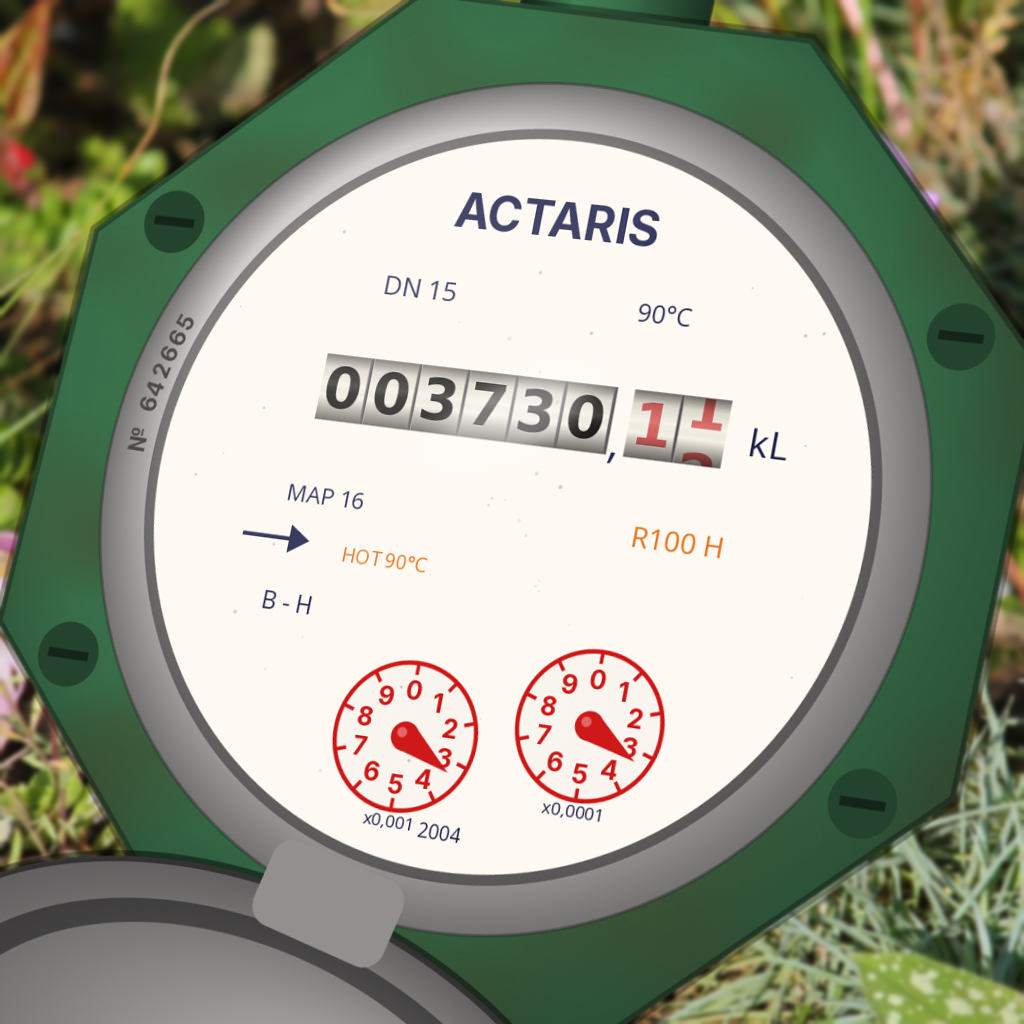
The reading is 3730.1133 kL
